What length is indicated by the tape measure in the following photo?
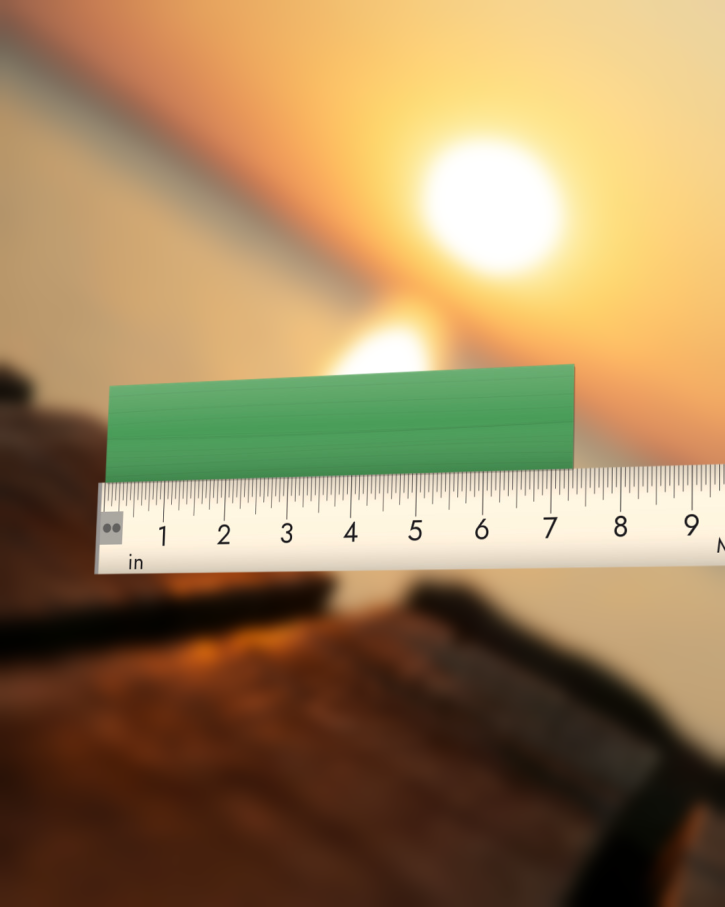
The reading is 7.3125 in
